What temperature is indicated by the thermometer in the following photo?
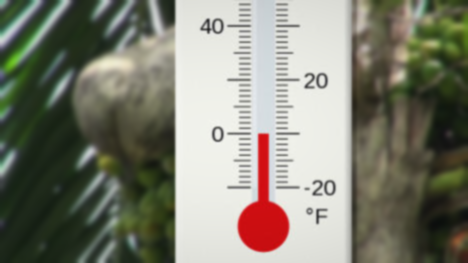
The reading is 0 °F
